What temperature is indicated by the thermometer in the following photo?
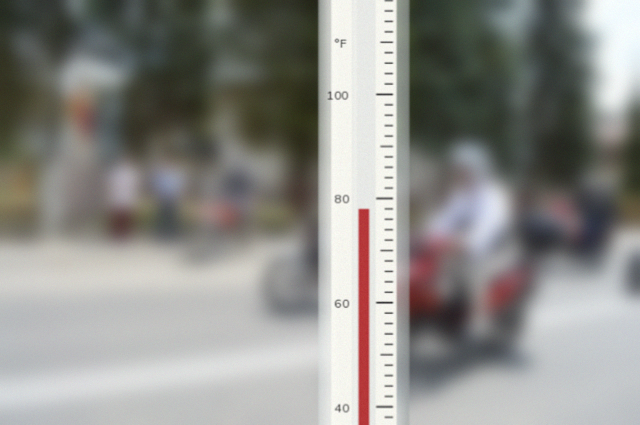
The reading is 78 °F
